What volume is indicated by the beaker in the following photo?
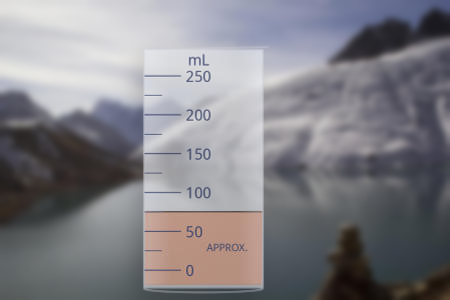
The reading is 75 mL
